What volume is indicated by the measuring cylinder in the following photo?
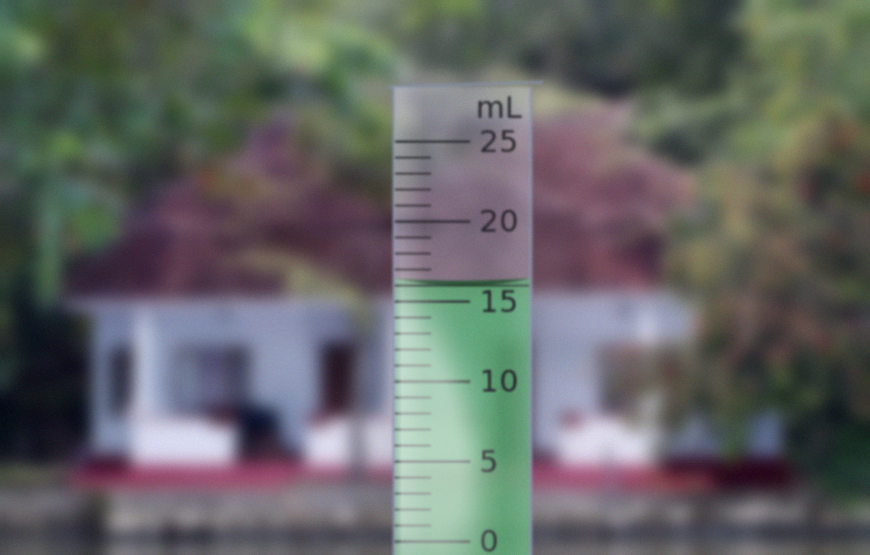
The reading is 16 mL
